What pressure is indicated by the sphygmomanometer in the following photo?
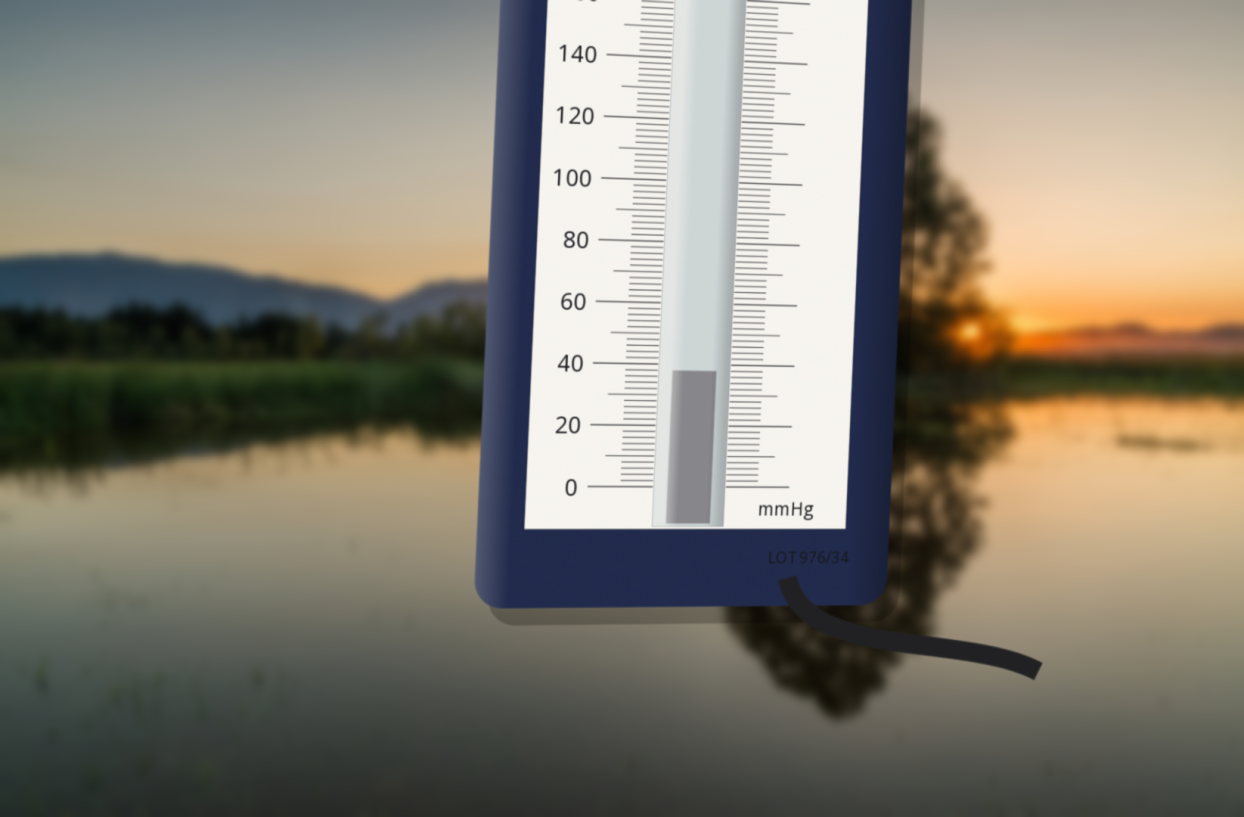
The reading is 38 mmHg
